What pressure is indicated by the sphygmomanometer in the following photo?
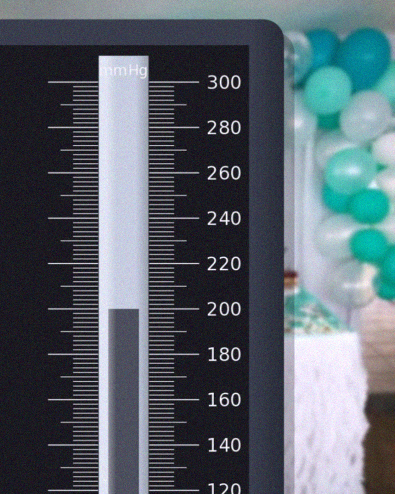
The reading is 200 mmHg
